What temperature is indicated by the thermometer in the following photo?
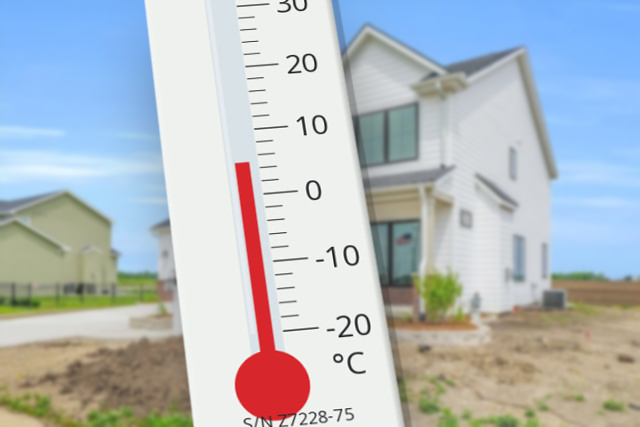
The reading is 5 °C
